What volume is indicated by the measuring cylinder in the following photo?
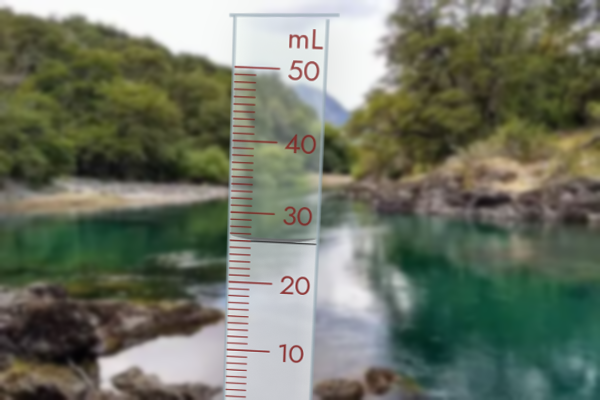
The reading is 26 mL
